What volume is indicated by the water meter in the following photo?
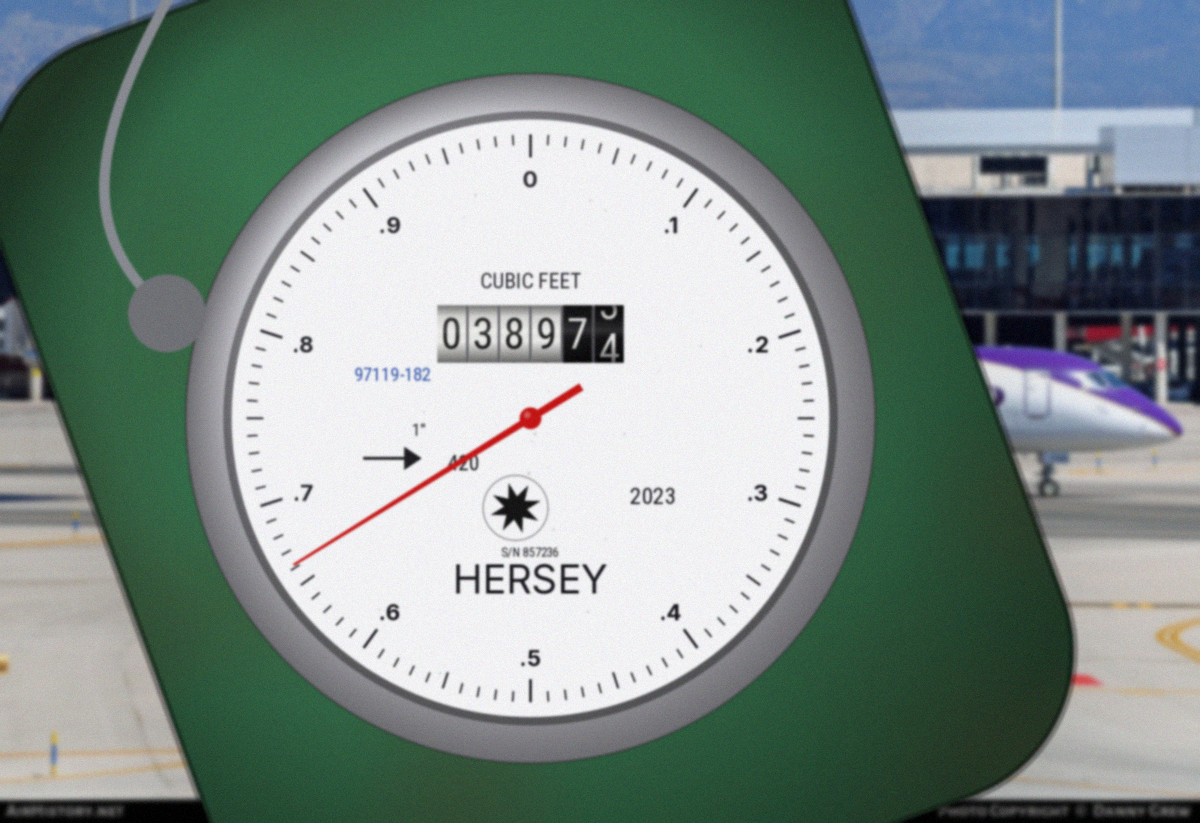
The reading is 38973.66 ft³
